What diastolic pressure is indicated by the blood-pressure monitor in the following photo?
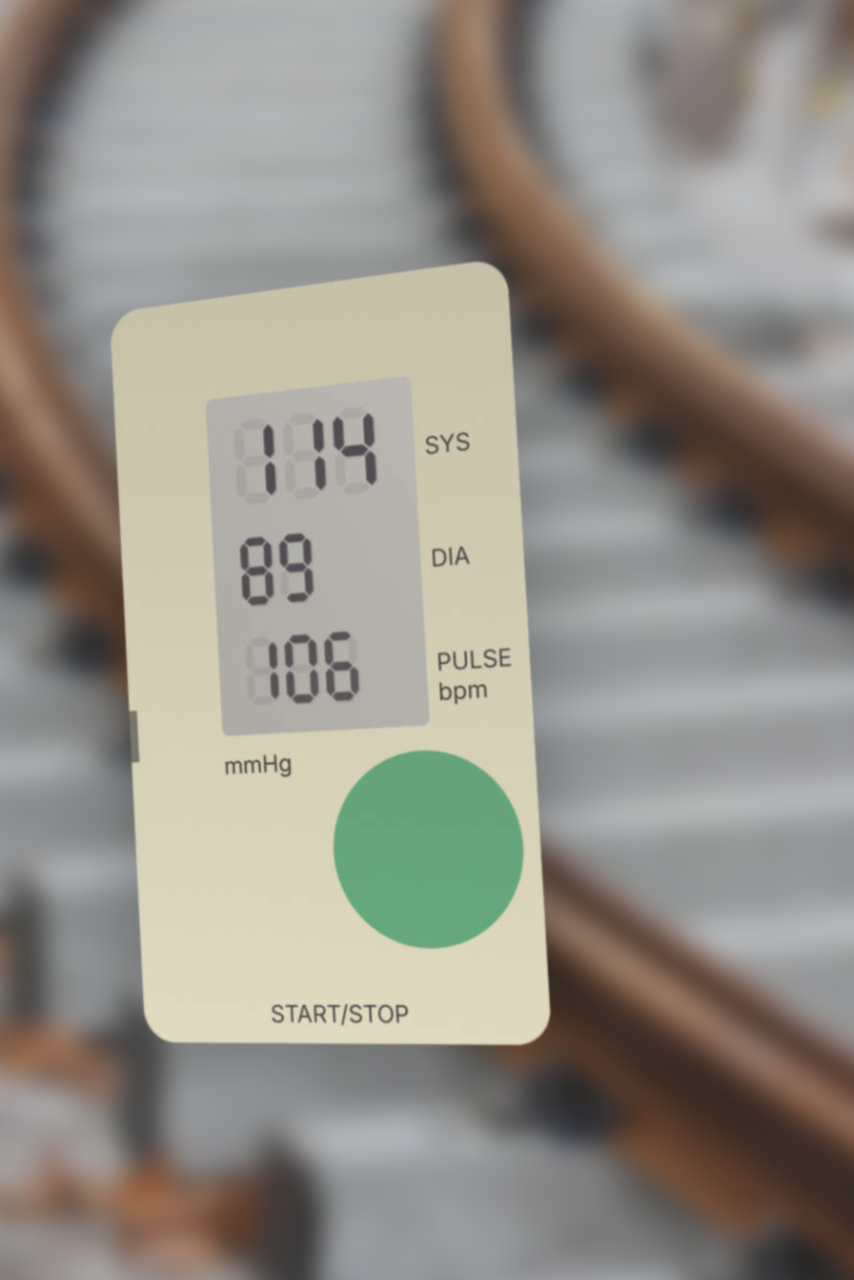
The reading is 89 mmHg
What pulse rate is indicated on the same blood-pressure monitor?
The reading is 106 bpm
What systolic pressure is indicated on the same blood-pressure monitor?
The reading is 114 mmHg
